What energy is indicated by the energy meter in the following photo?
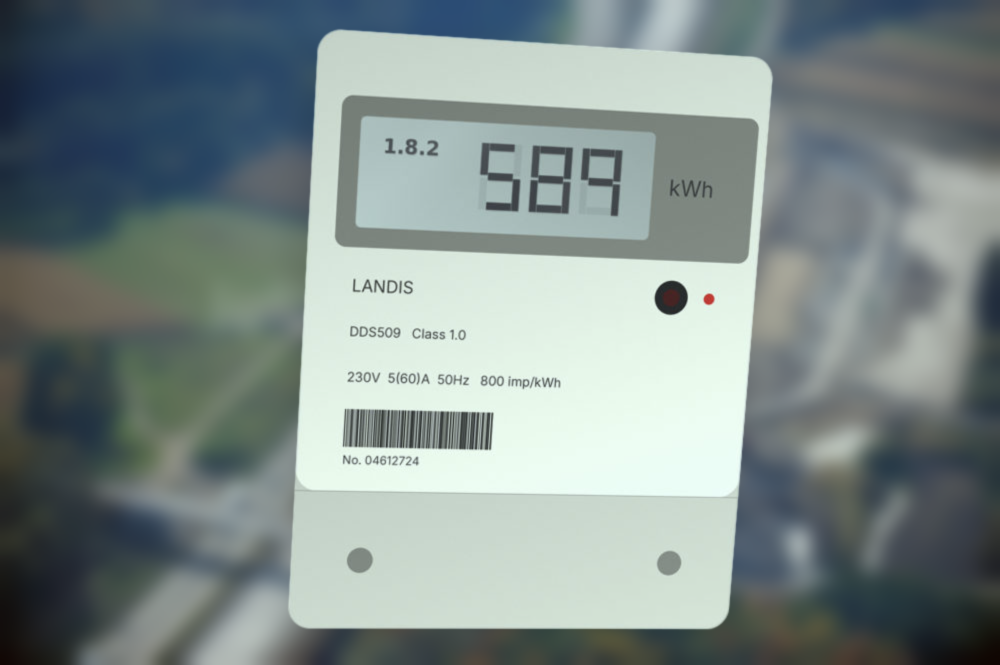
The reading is 589 kWh
